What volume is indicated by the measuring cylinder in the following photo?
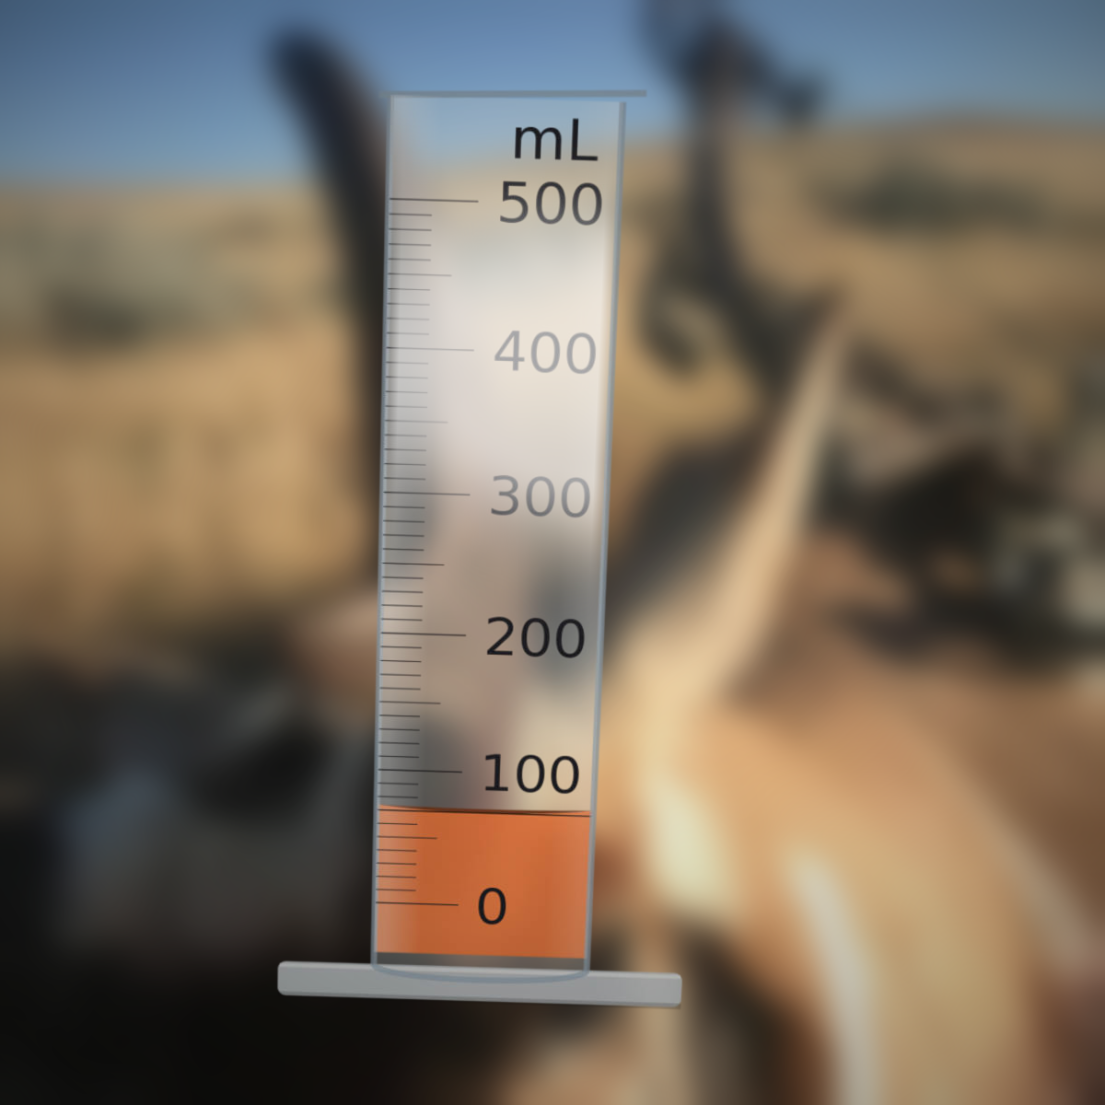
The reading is 70 mL
